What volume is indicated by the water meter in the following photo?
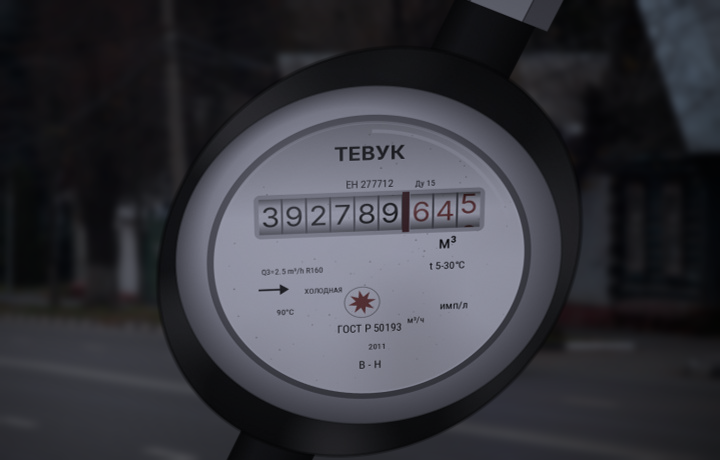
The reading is 392789.645 m³
